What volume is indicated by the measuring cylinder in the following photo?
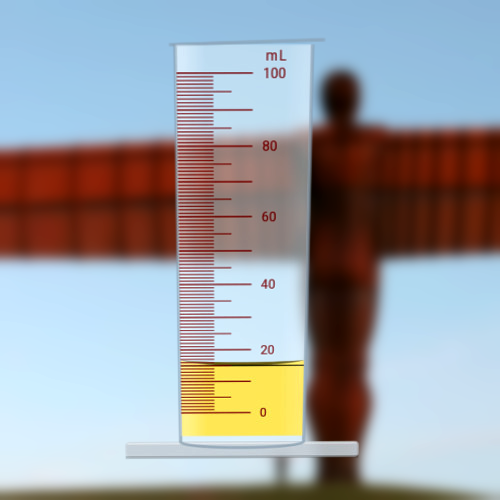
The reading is 15 mL
